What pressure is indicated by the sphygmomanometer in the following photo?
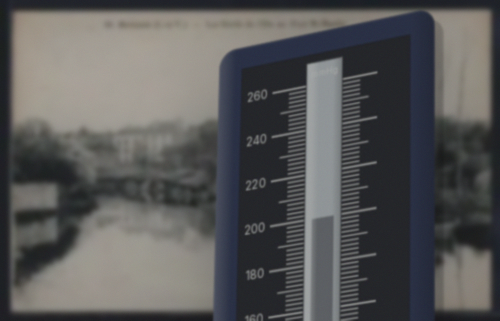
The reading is 200 mmHg
